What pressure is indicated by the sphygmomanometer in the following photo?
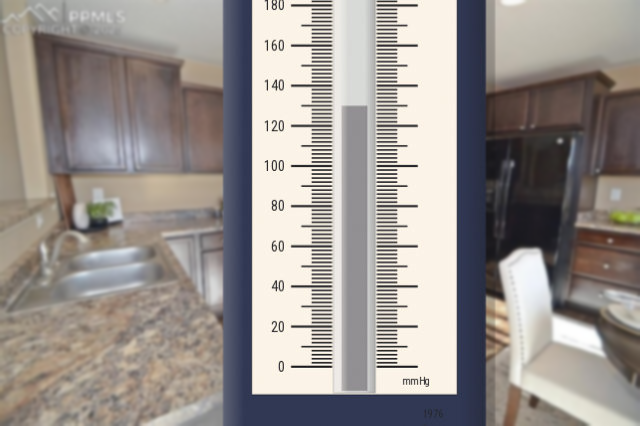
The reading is 130 mmHg
